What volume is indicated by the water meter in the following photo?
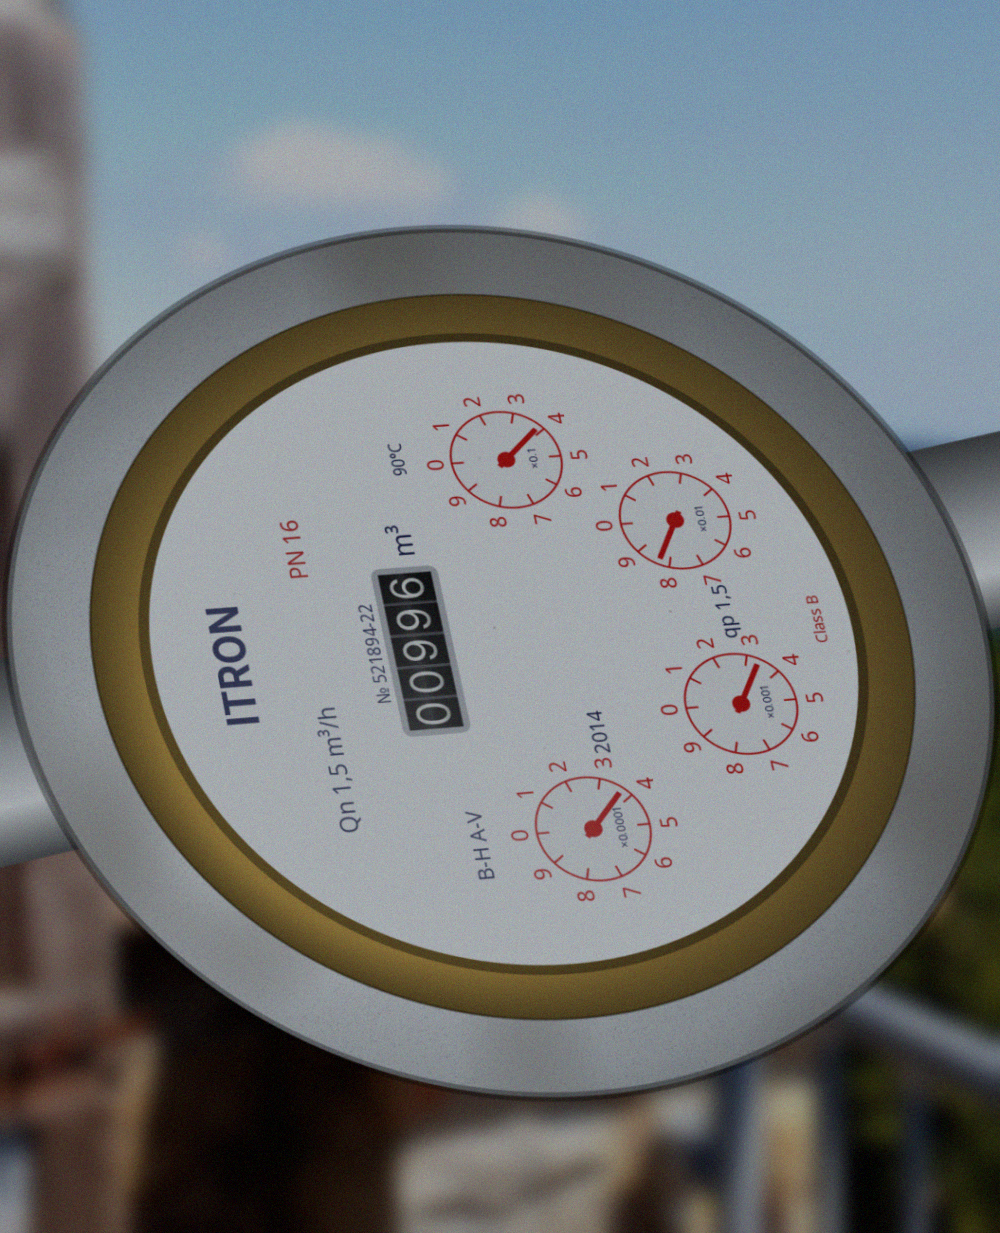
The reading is 996.3833 m³
